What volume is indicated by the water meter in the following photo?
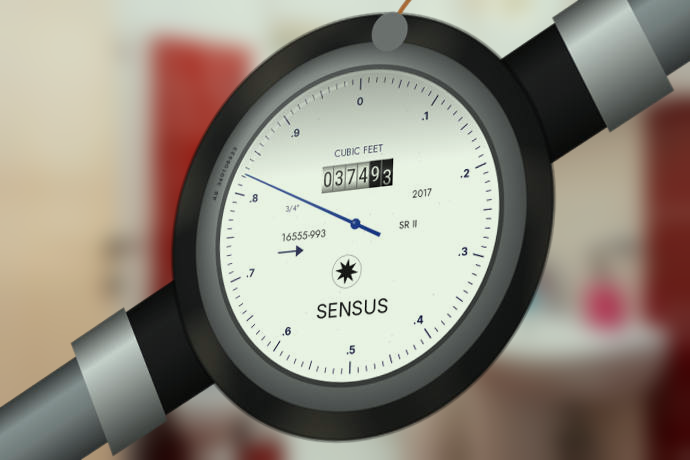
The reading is 37492.82 ft³
